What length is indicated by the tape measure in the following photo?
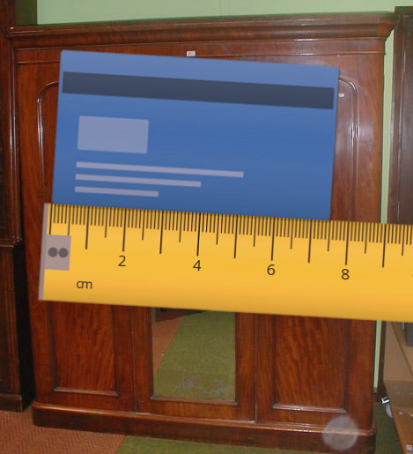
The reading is 7.5 cm
